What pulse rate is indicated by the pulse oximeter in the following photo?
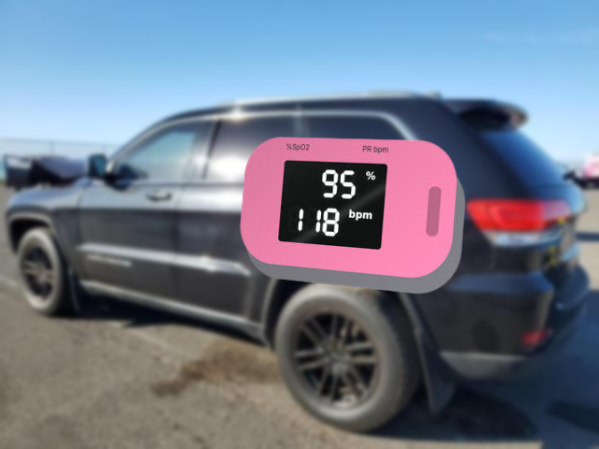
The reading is 118 bpm
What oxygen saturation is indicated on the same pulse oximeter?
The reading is 95 %
